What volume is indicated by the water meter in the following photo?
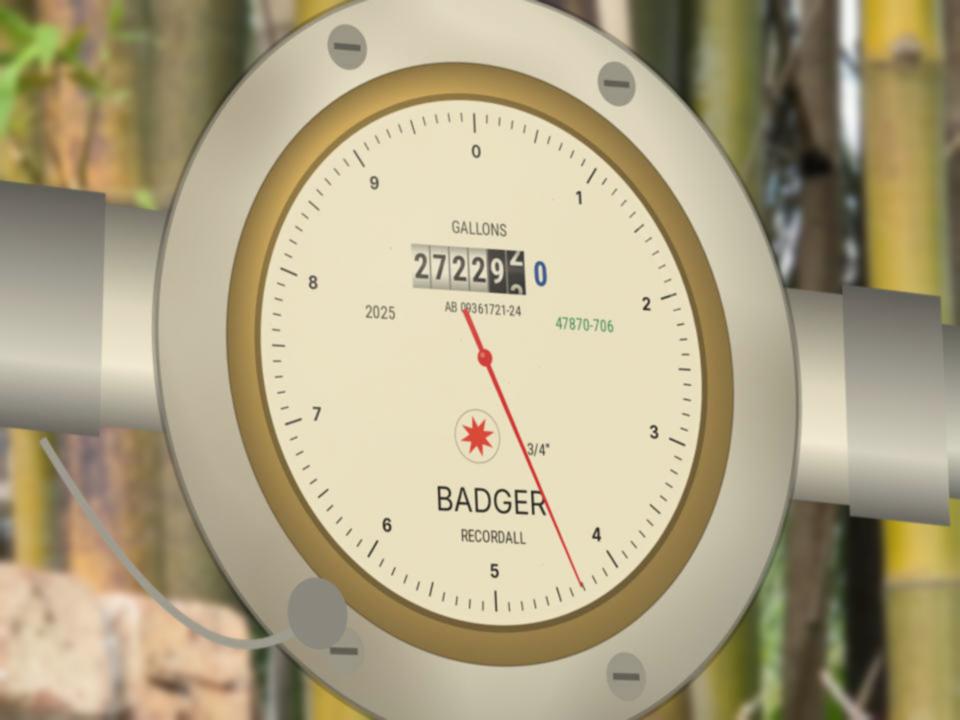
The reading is 2722924.3 gal
